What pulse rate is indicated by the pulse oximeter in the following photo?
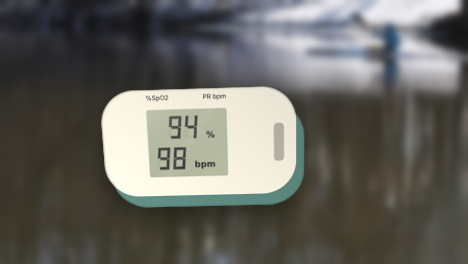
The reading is 98 bpm
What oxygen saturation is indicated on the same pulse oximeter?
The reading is 94 %
